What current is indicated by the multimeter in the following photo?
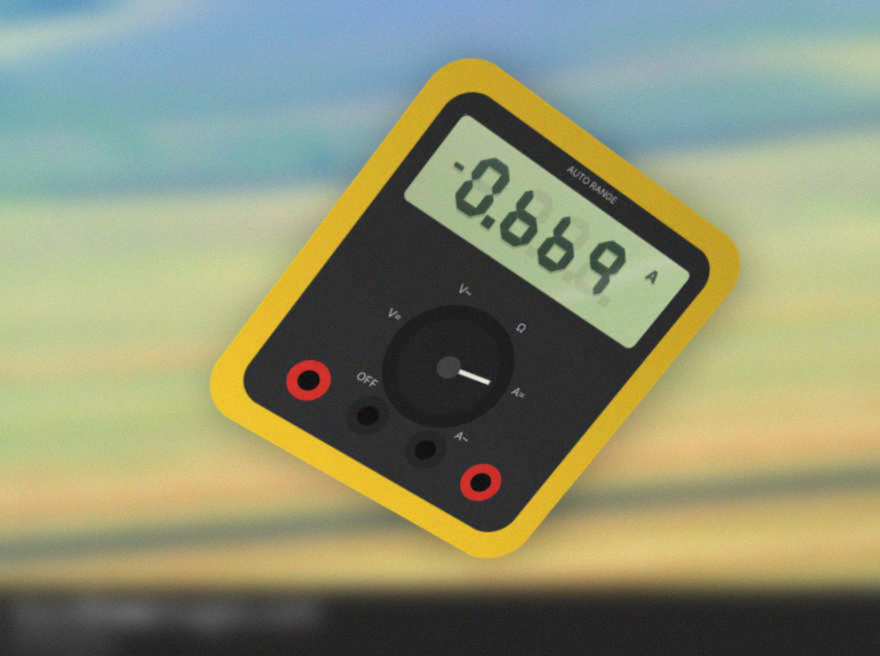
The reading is -0.669 A
